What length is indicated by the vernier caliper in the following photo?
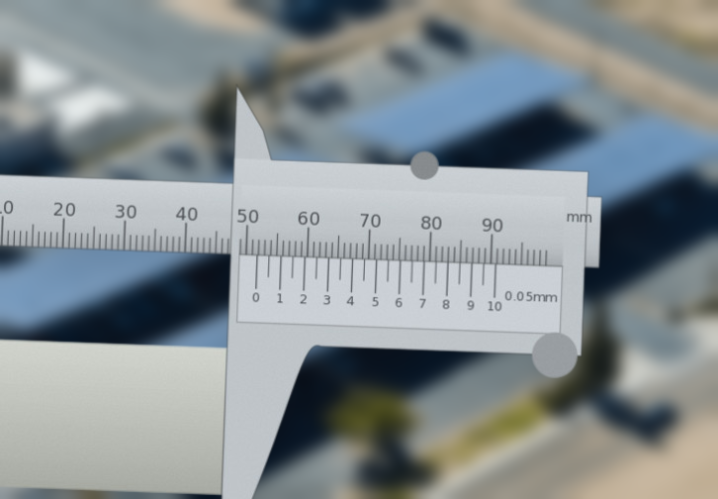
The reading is 51.8 mm
